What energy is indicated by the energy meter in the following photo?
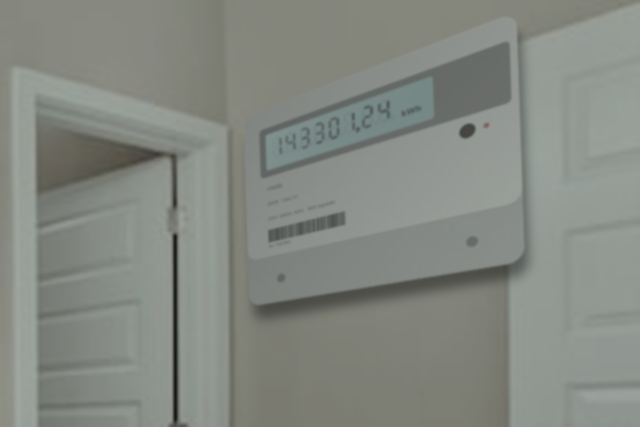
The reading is 143301.24 kWh
